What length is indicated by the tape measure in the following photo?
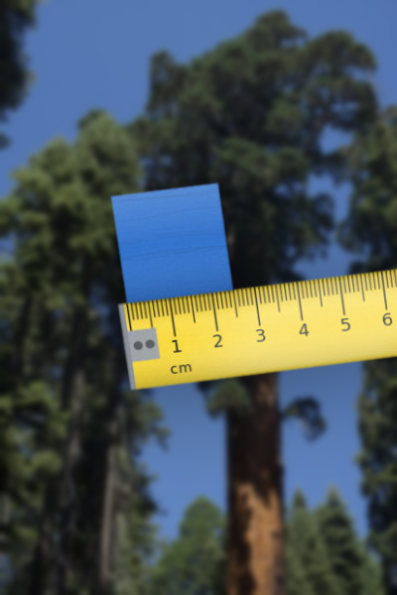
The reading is 2.5 cm
